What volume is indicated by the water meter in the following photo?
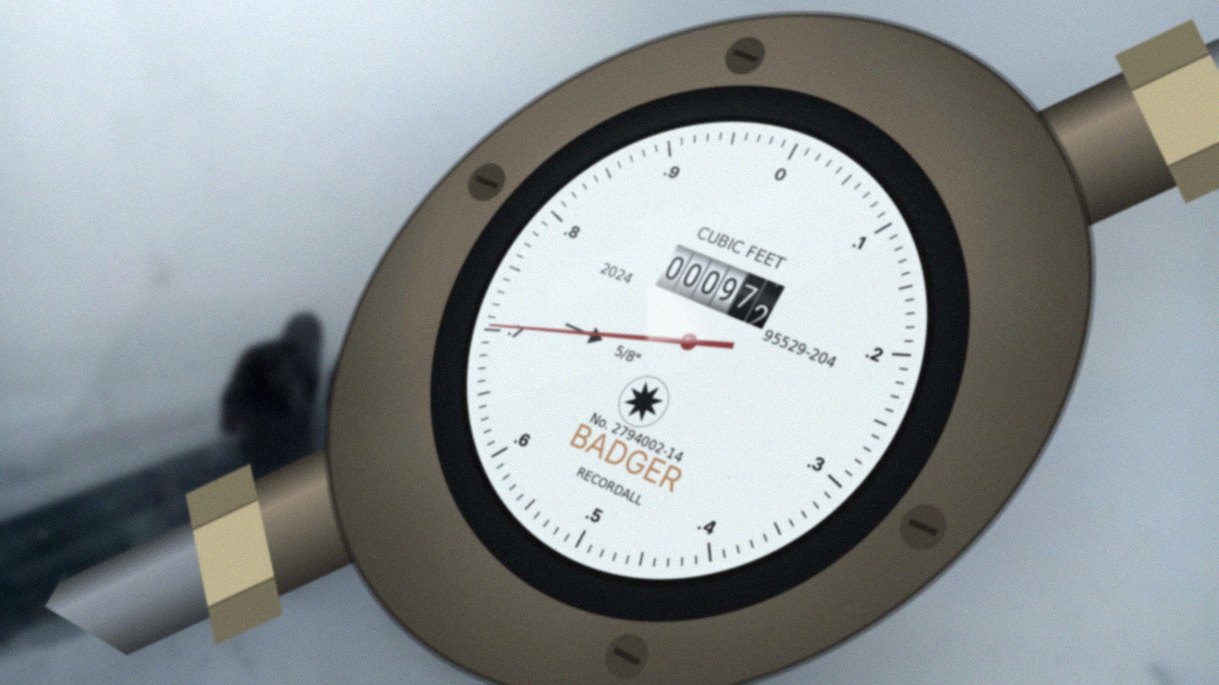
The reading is 971.70 ft³
